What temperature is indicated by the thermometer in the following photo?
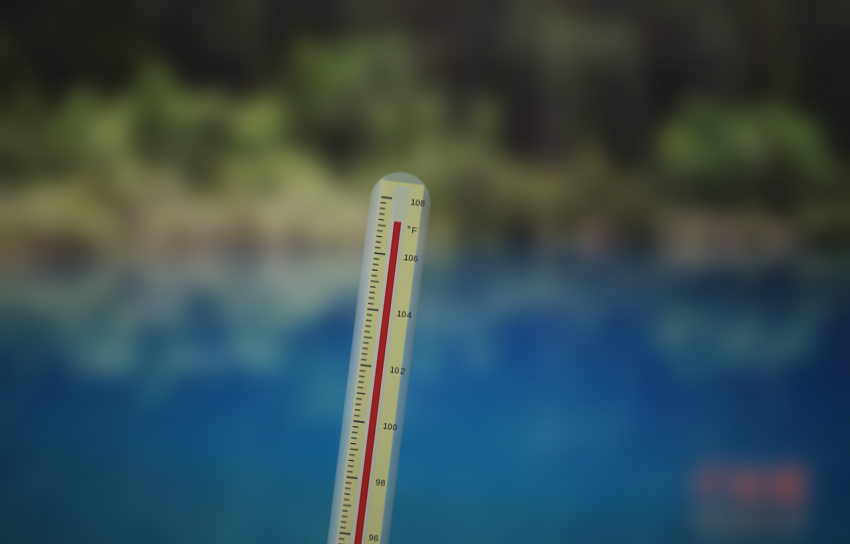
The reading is 107.2 °F
